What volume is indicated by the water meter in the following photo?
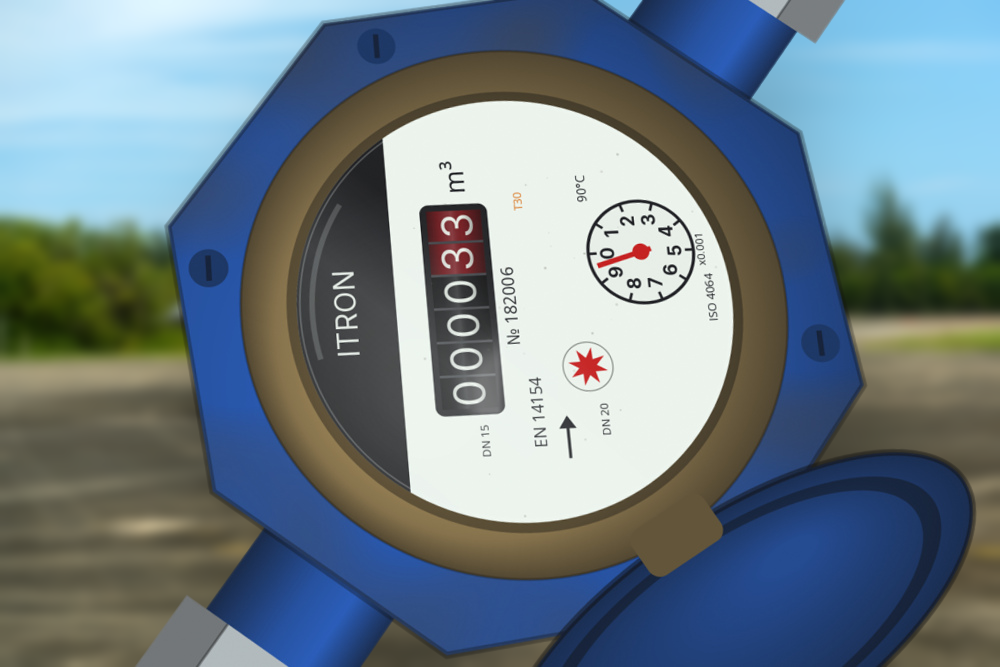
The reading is 0.329 m³
